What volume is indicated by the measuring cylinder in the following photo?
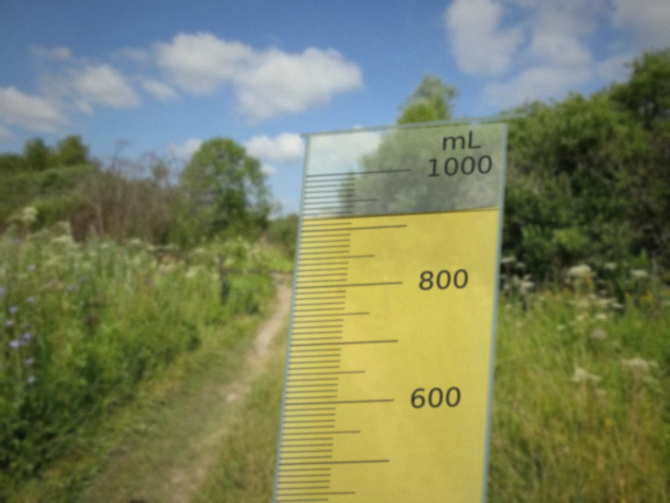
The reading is 920 mL
